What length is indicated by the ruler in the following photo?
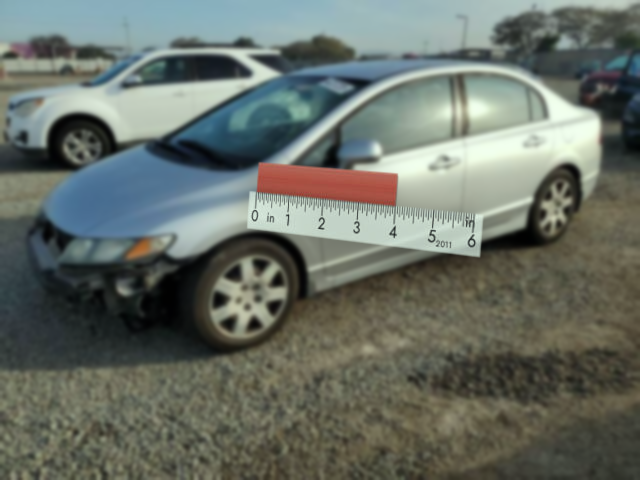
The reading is 4 in
